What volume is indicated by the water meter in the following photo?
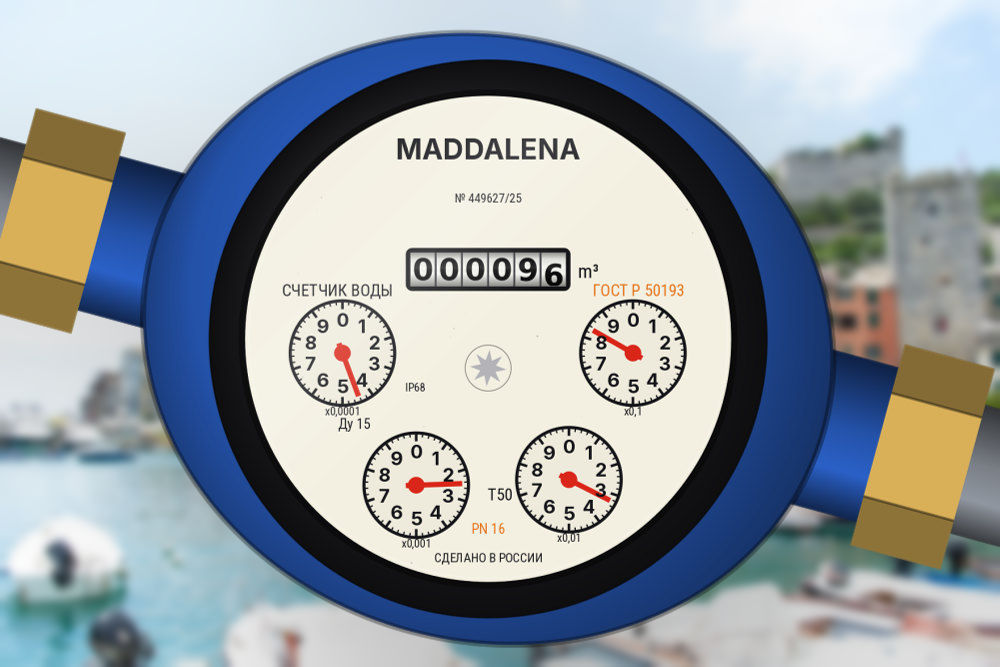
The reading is 95.8324 m³
